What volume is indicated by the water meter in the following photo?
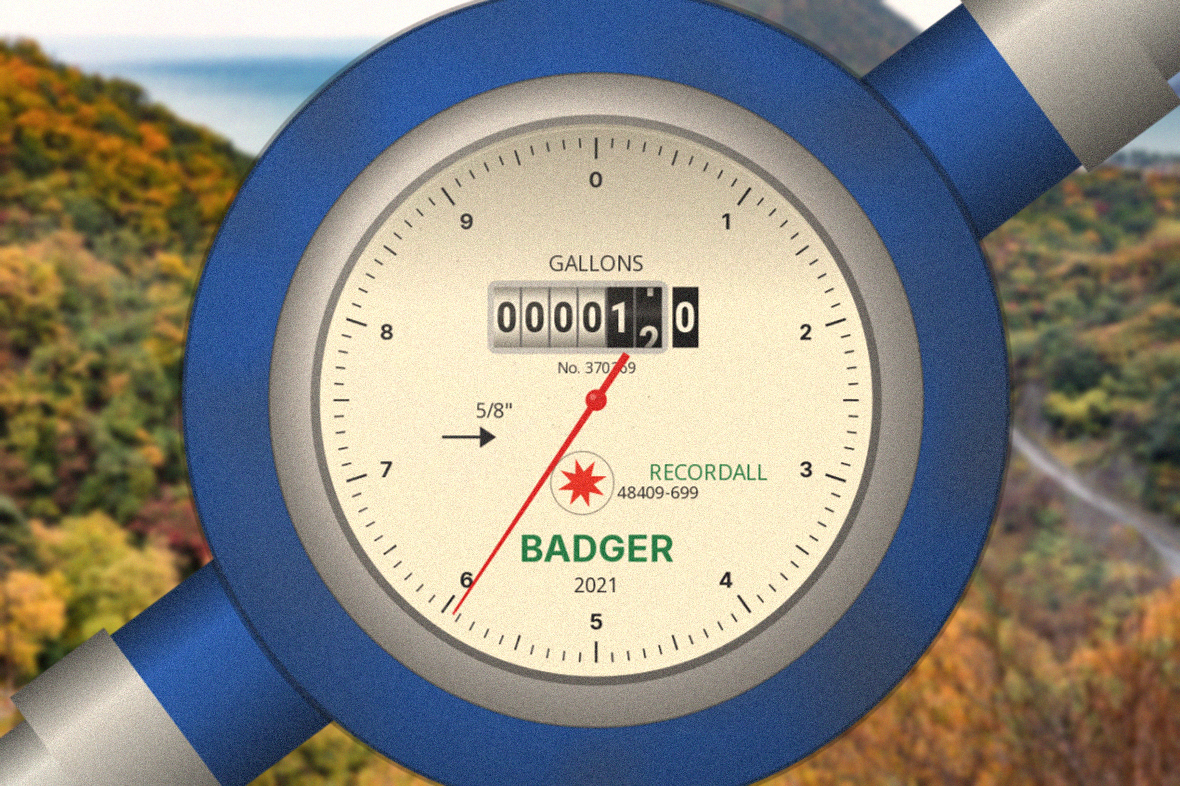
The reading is 115.9 gal
